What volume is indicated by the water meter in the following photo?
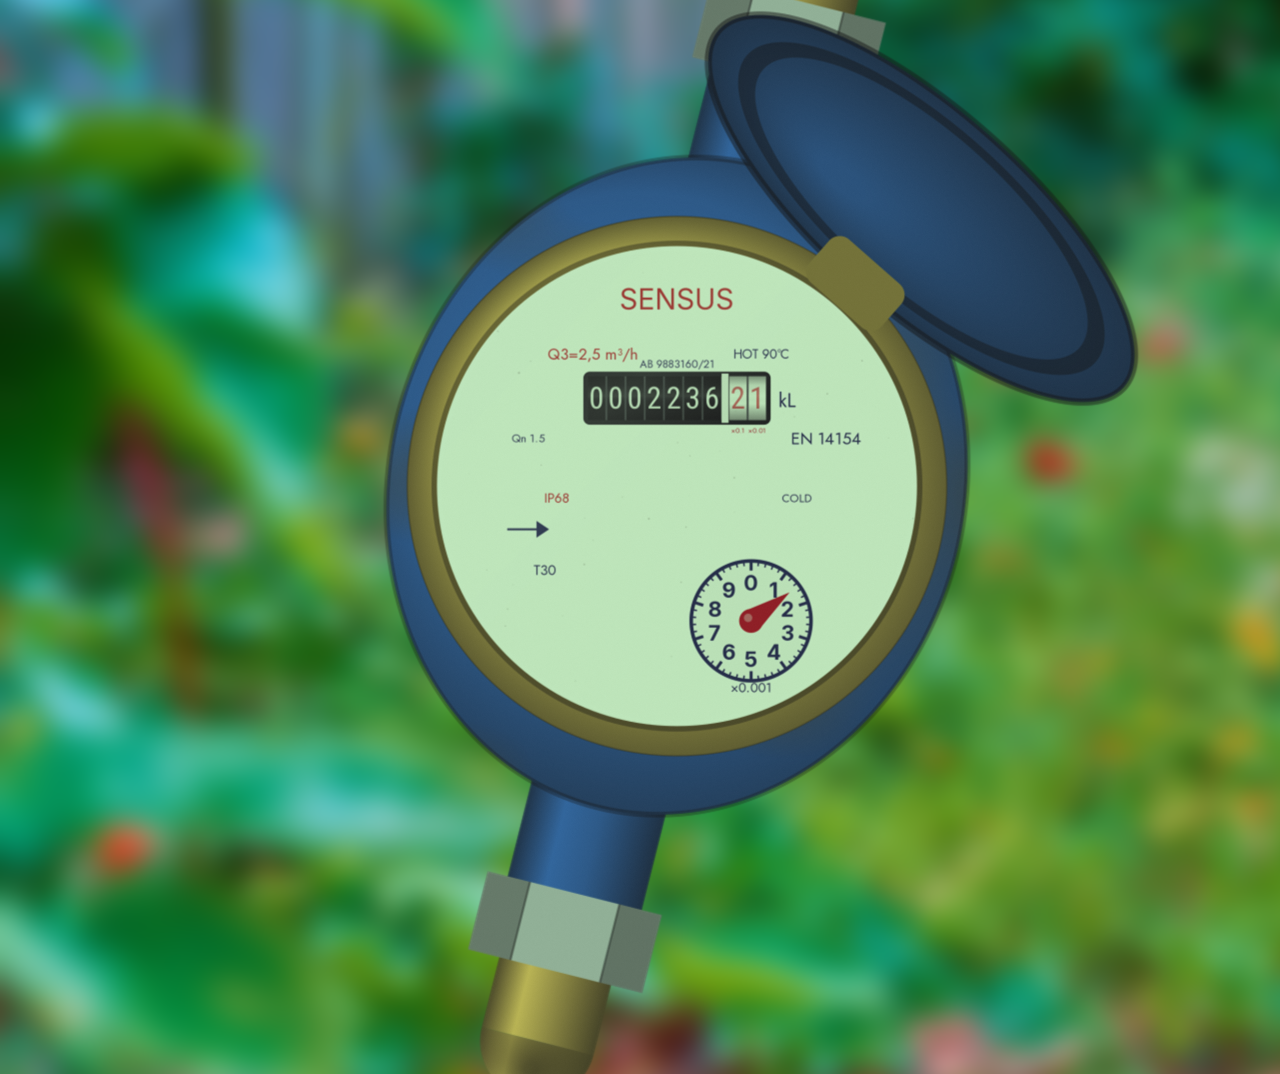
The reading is 2236.211 kL
